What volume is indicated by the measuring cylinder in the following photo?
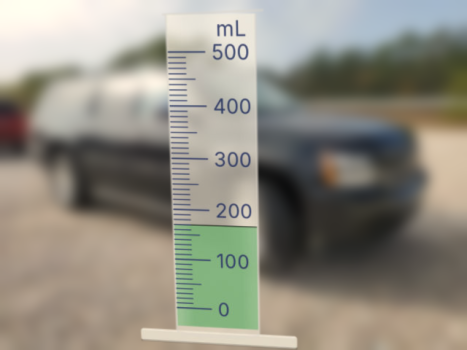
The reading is 170 mL
